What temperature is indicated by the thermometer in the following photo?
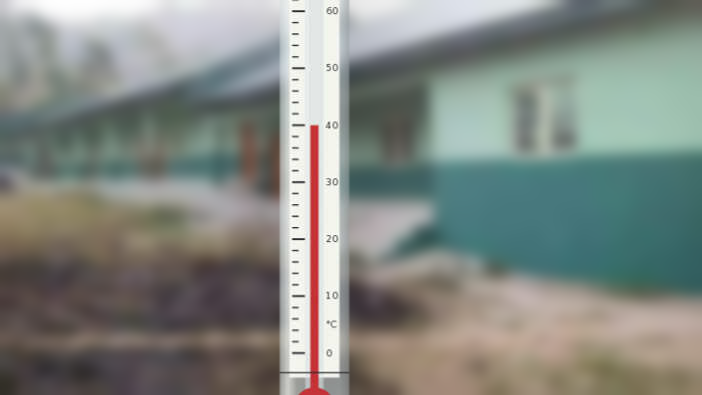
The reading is 40 °C
